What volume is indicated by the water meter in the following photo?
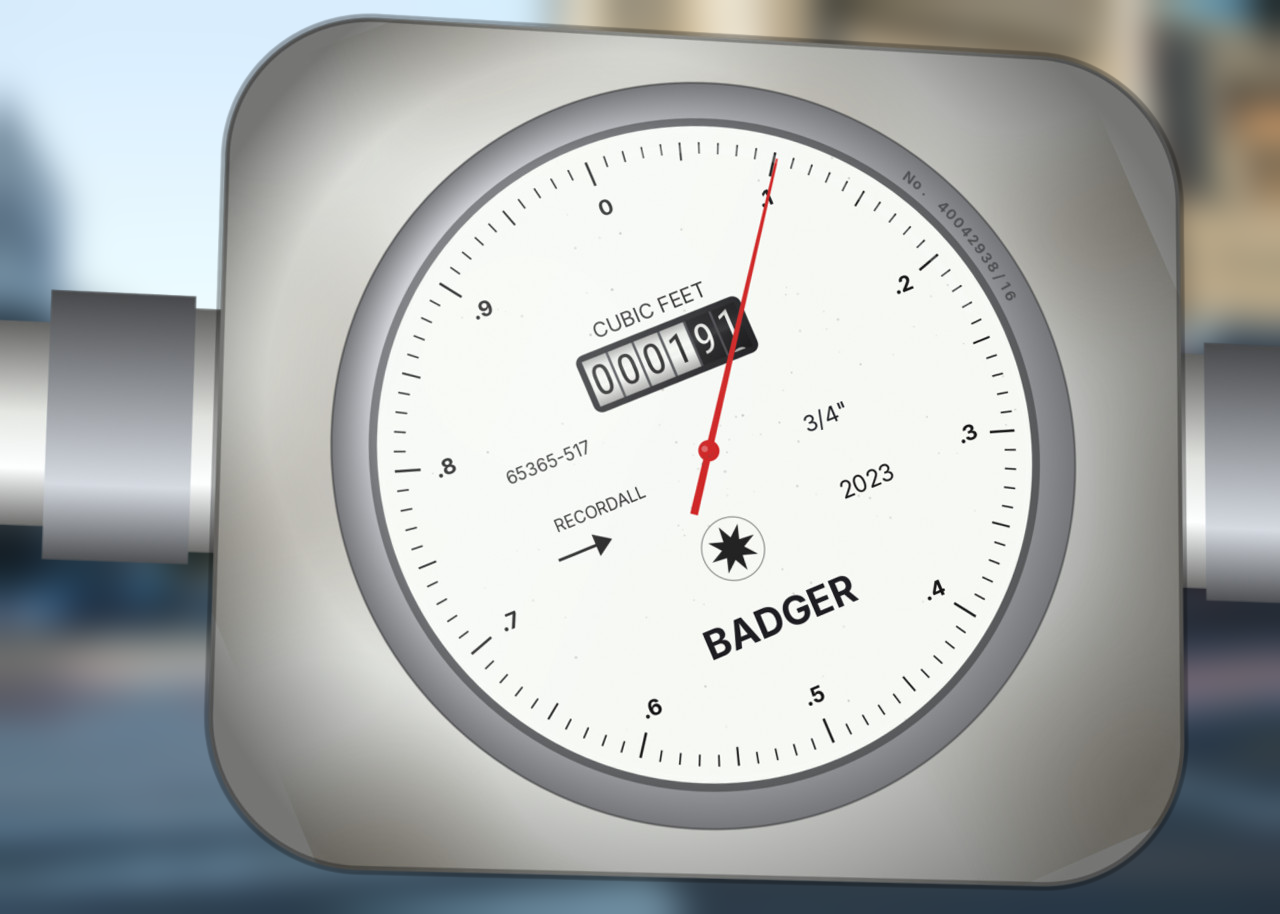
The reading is 191.10 ft³
